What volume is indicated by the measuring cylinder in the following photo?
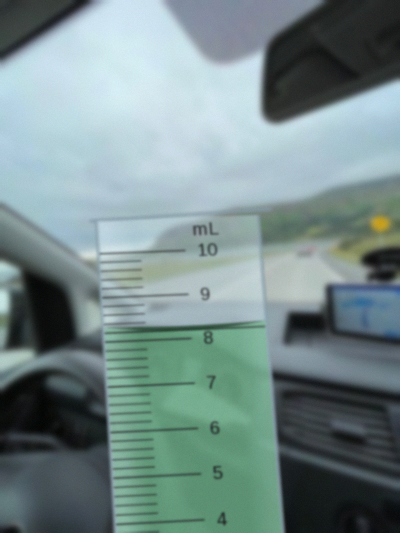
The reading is 8.2 mL
